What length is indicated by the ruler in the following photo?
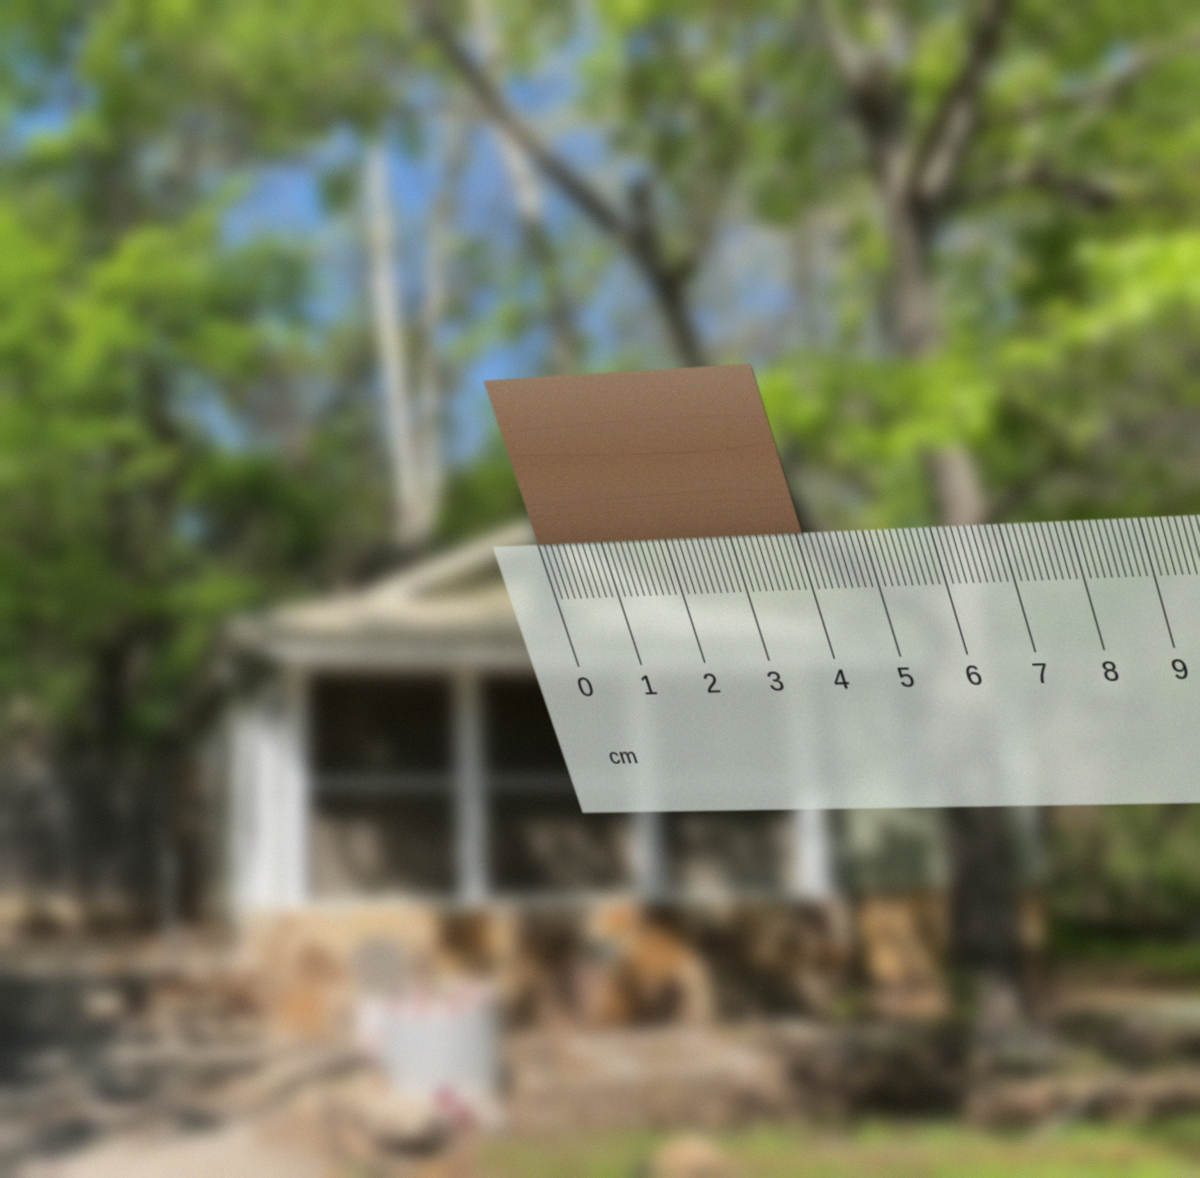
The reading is 4.1 cm
